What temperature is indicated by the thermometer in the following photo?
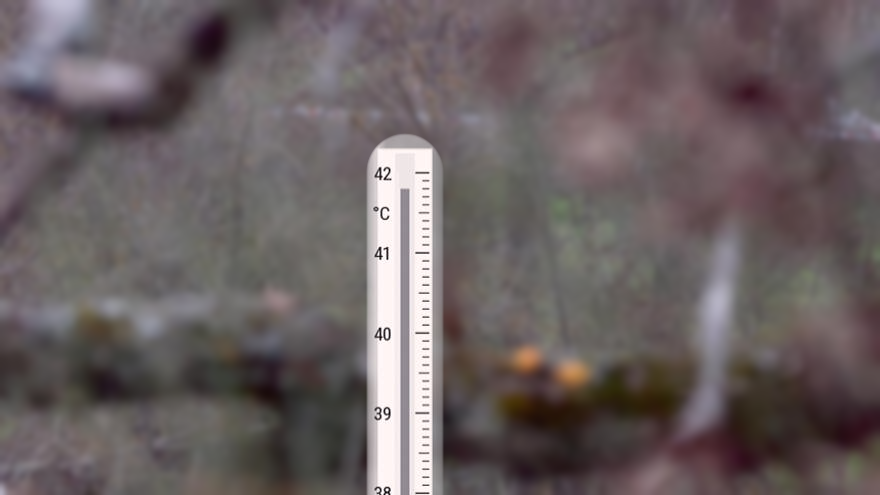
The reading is 41.8 °C
